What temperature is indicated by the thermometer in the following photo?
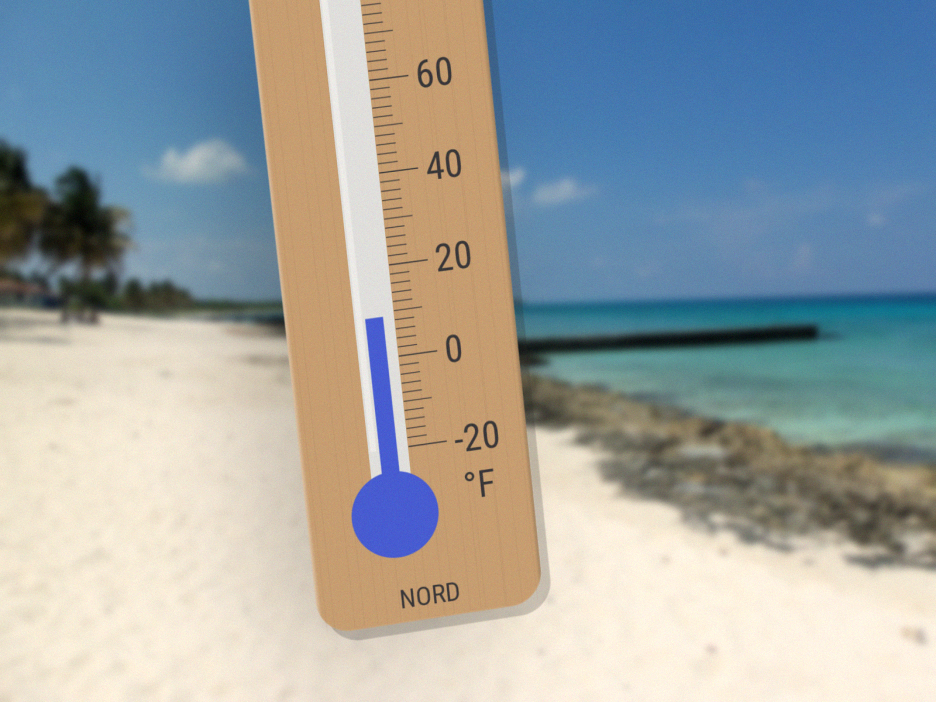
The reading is 9 °F
